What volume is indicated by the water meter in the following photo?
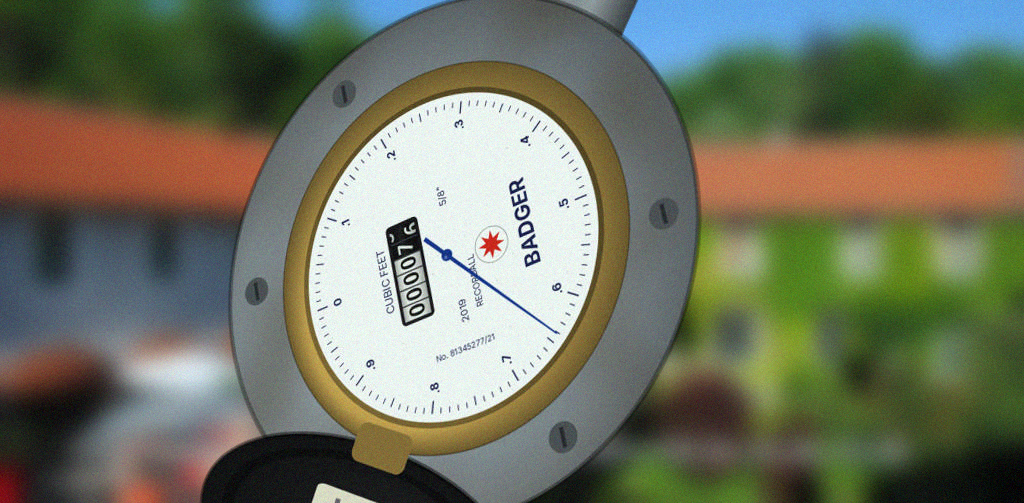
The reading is 75.64 ft³
